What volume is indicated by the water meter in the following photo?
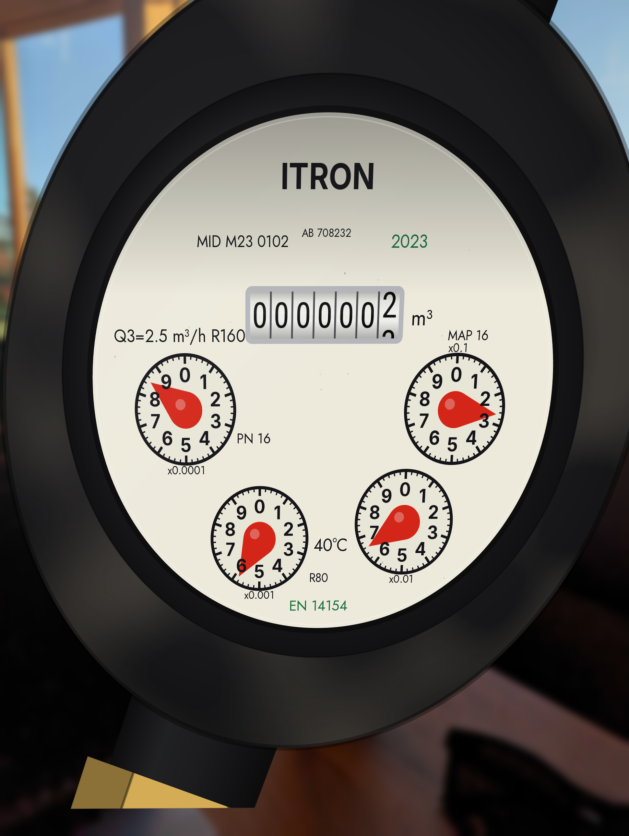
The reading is 2.2658 m³
